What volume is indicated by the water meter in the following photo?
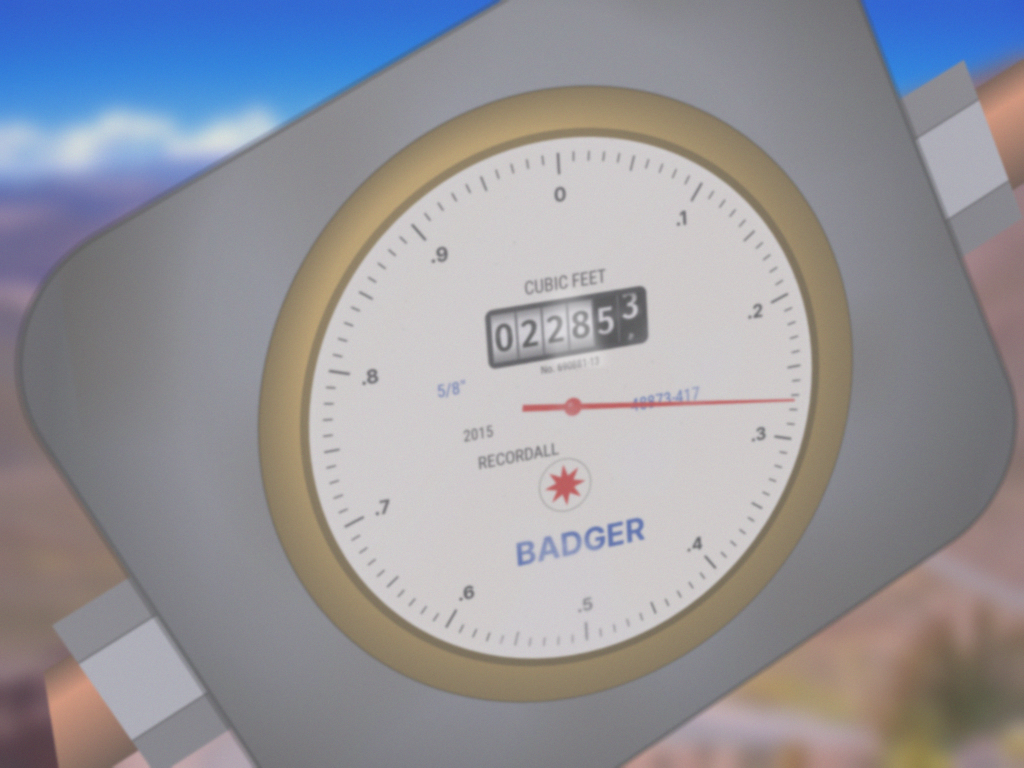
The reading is 22853.27 ft³
